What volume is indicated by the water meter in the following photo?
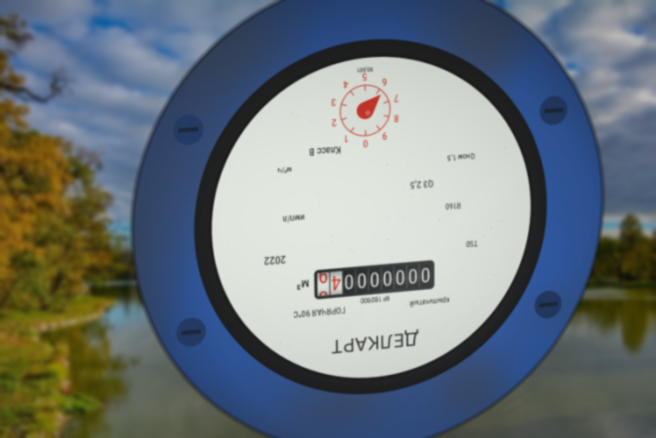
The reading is 0.486 m³
